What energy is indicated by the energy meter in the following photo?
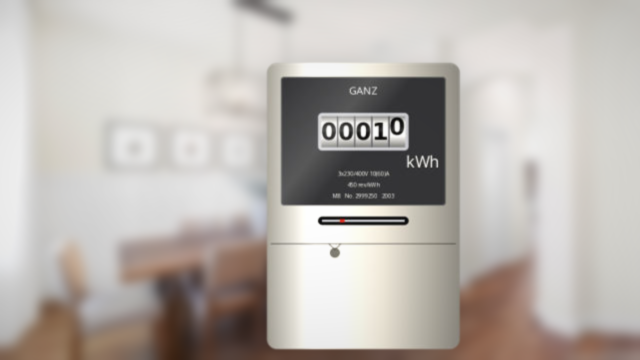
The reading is 10 kWh
